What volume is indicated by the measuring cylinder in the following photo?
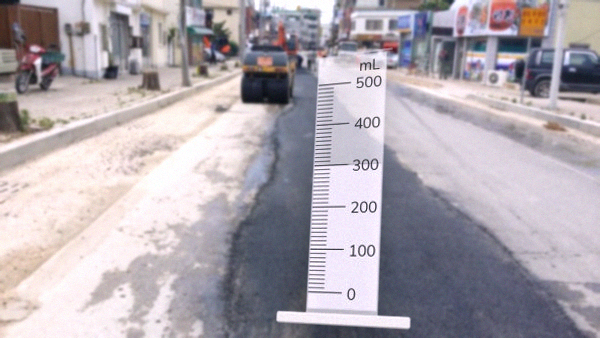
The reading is 300 mL
